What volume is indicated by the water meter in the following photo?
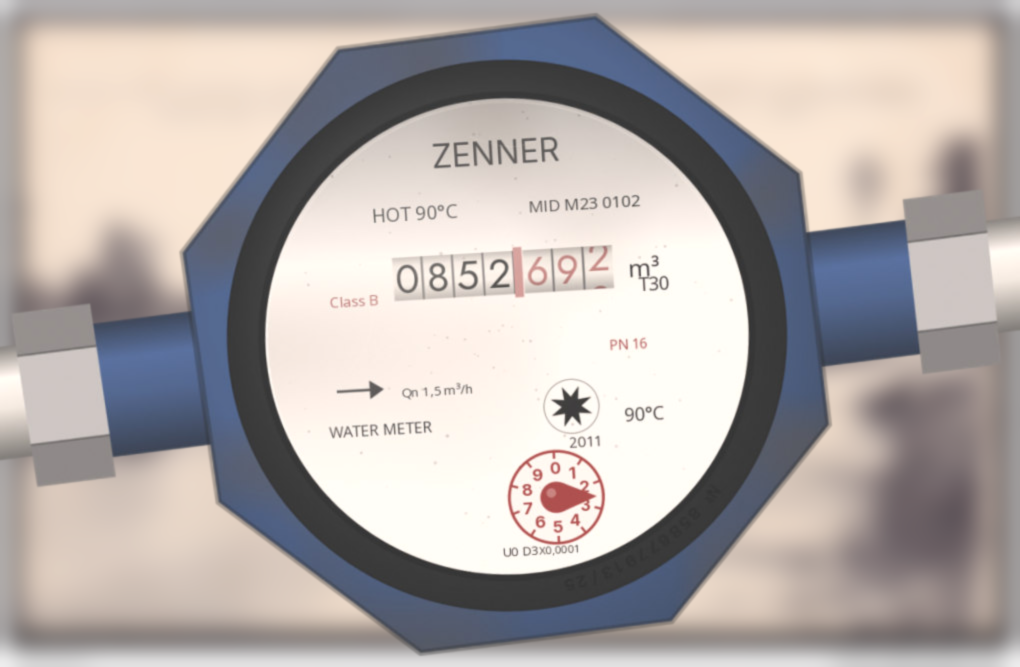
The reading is 852.6922 m³
